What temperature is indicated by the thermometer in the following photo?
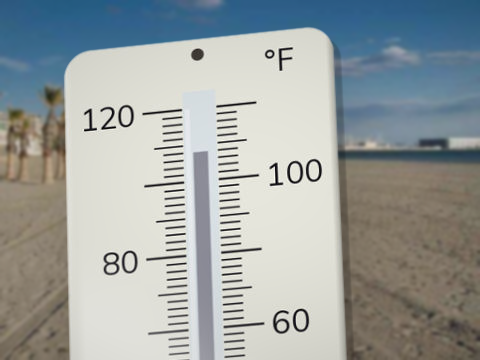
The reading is 108 °F
